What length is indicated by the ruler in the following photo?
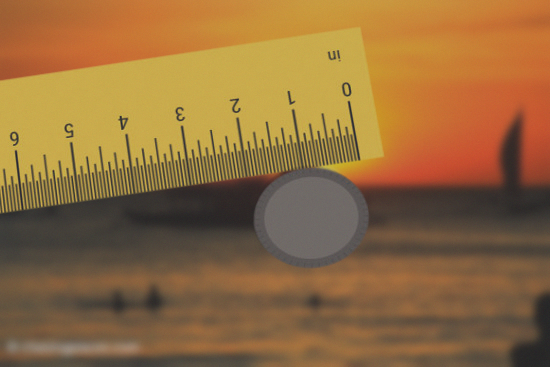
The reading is 2 in
